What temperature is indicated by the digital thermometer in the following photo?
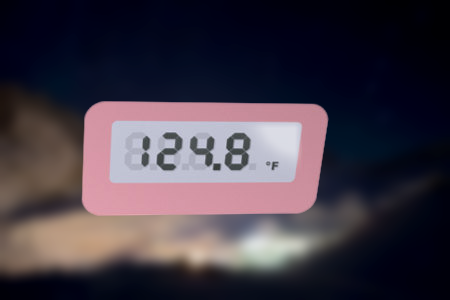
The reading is 124.8 °F
